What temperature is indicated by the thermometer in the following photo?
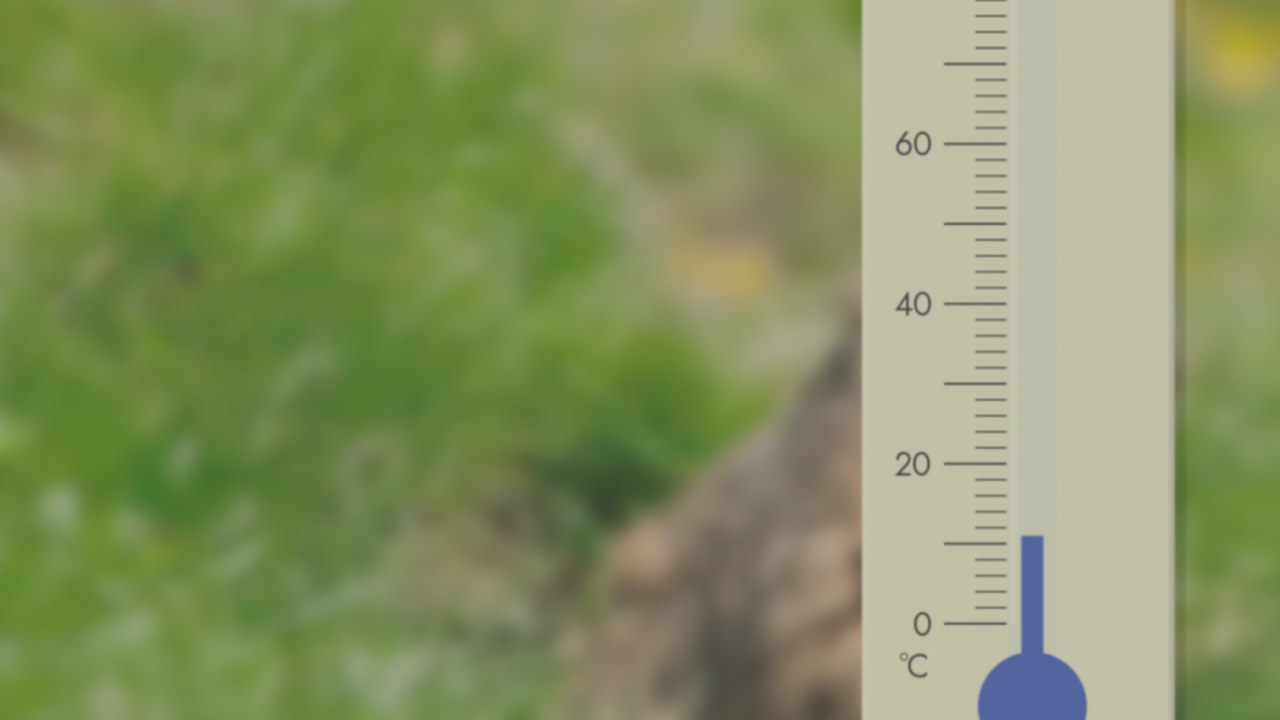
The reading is 11 °C
